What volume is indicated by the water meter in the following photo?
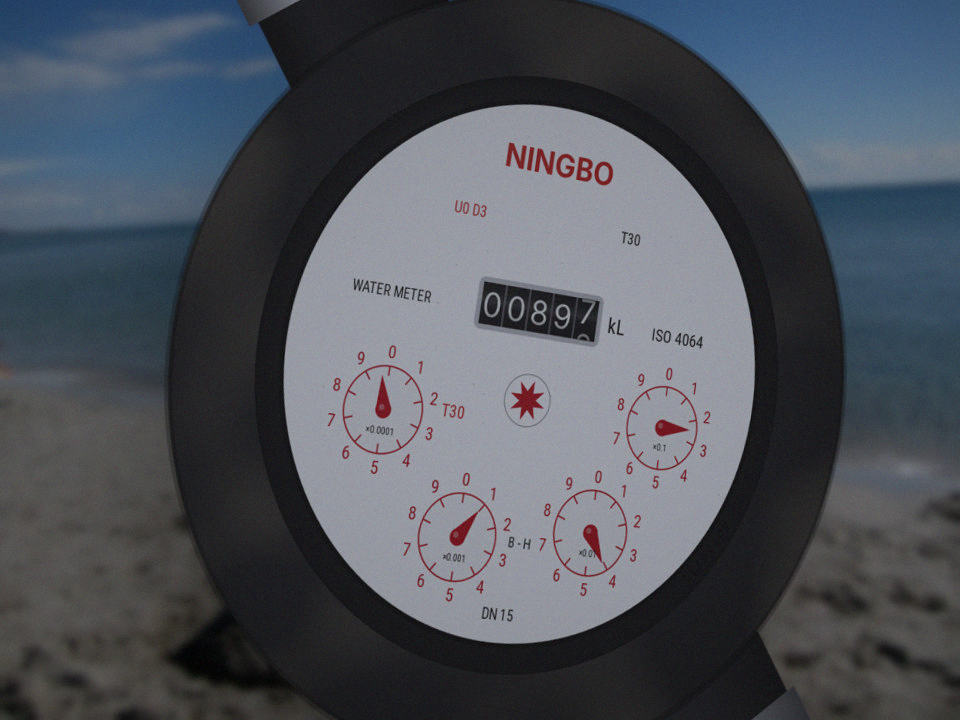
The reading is 897.2409 kL
